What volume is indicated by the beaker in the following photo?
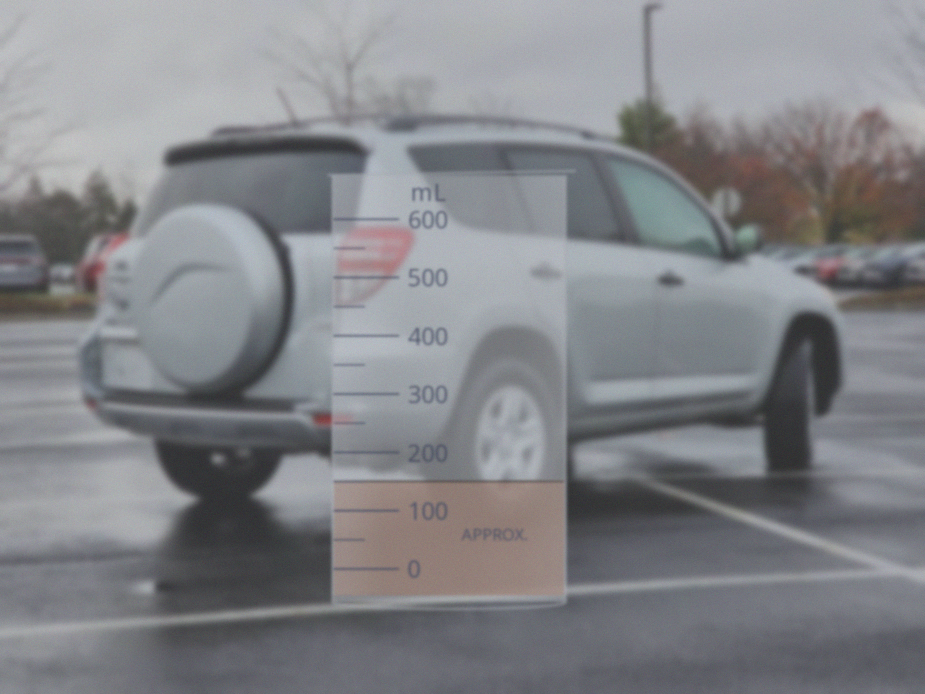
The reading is 150 mL
